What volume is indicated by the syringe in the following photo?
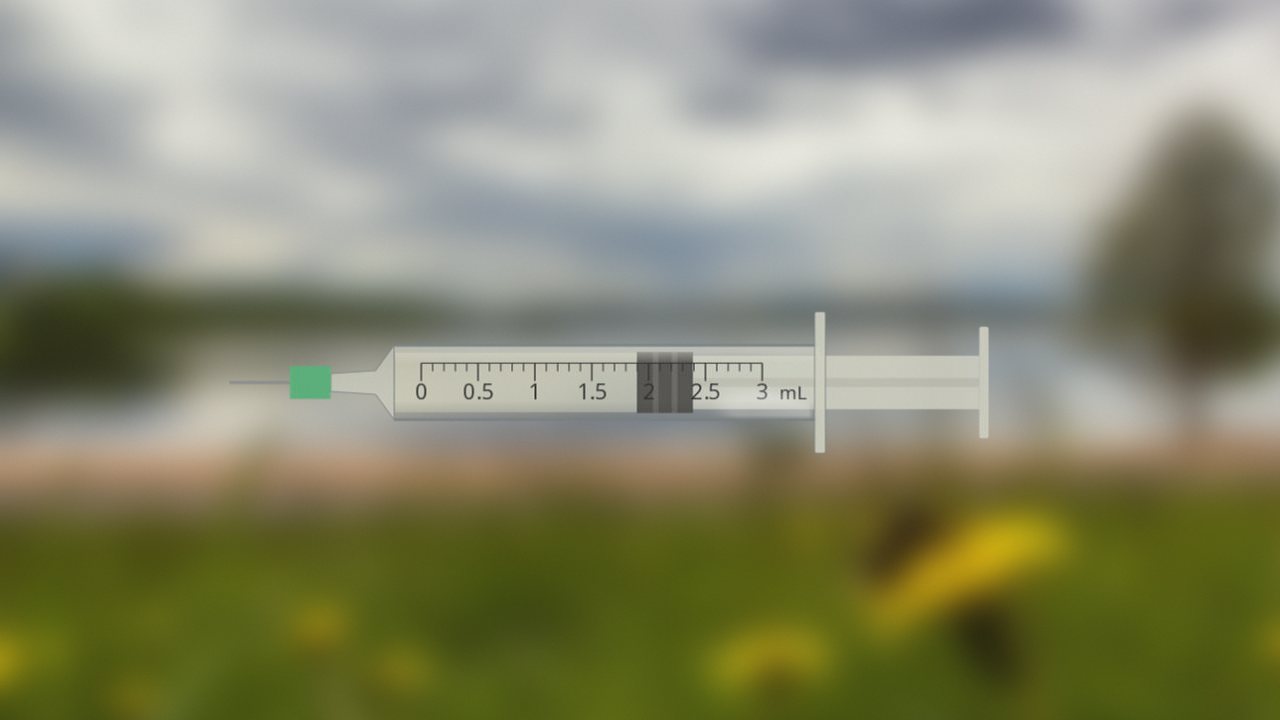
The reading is 1.9 mL
